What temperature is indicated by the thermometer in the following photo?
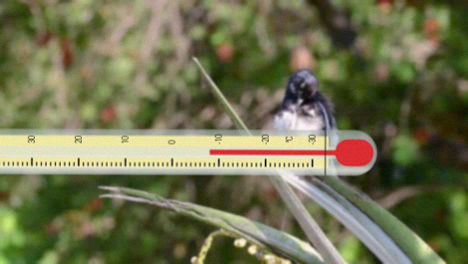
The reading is -8 °C
